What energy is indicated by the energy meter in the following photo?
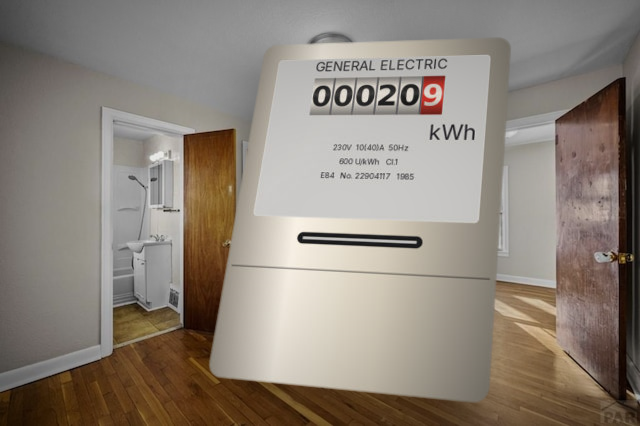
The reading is 20.9 kWh
